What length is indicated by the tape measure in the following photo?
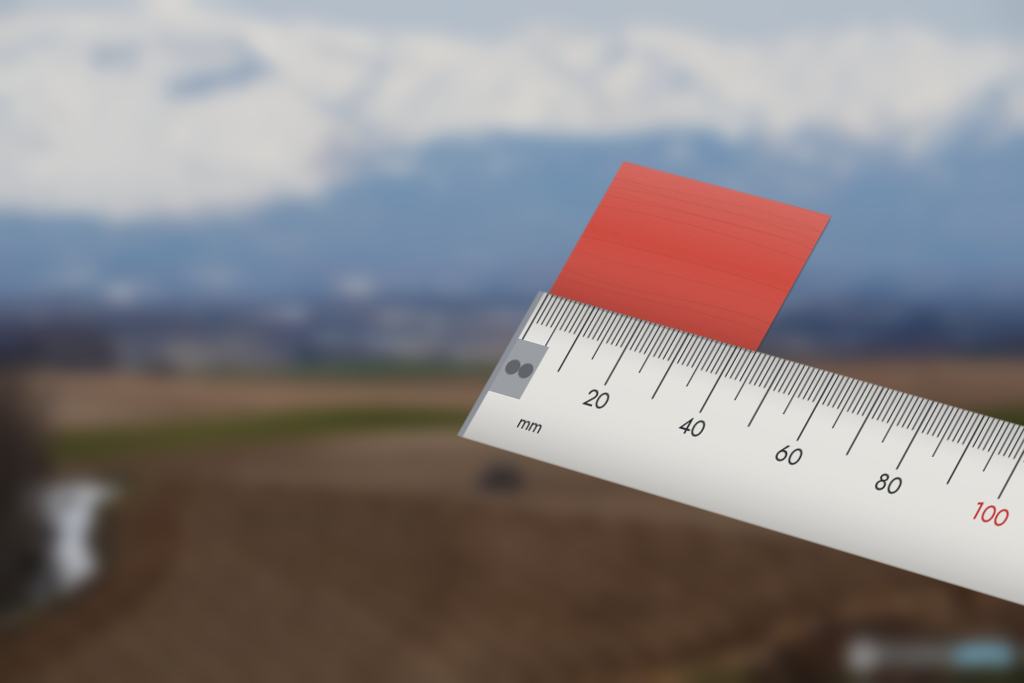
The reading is 44 mm
